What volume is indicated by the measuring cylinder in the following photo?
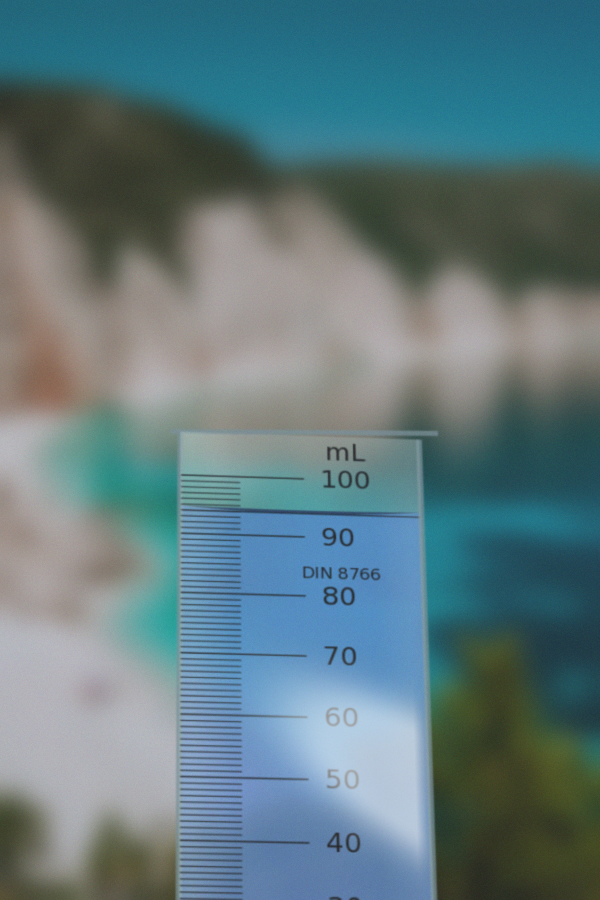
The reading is 94 mL
